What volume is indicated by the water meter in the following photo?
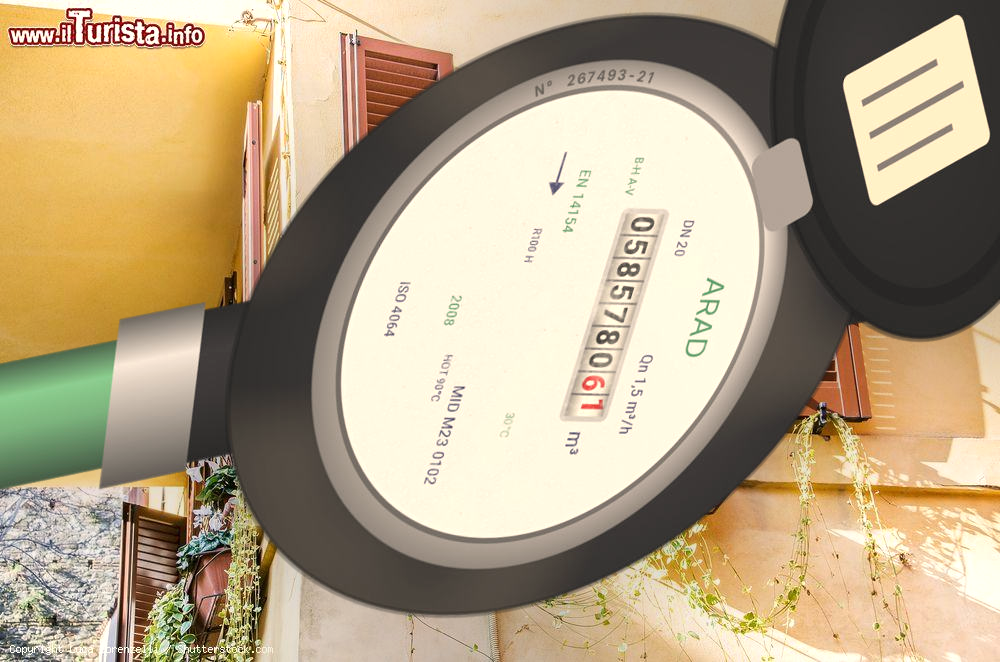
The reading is 585780.61 m³
